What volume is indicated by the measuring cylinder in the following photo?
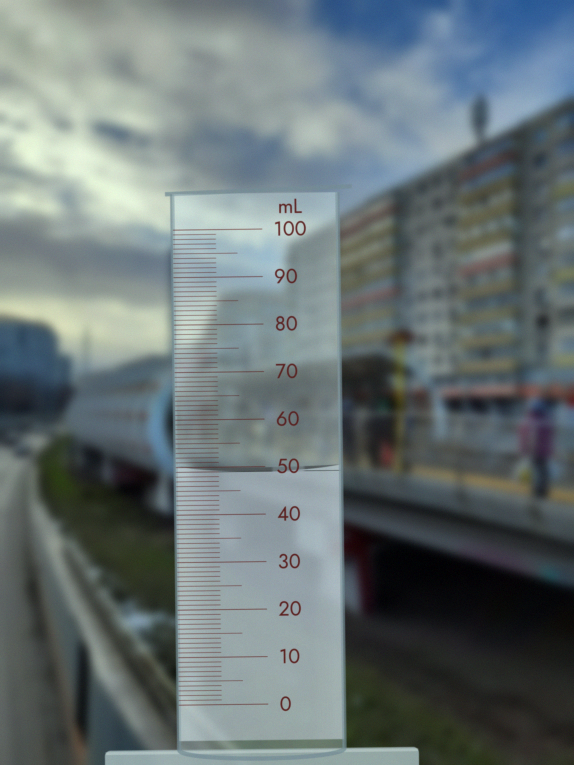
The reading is 49 mL
